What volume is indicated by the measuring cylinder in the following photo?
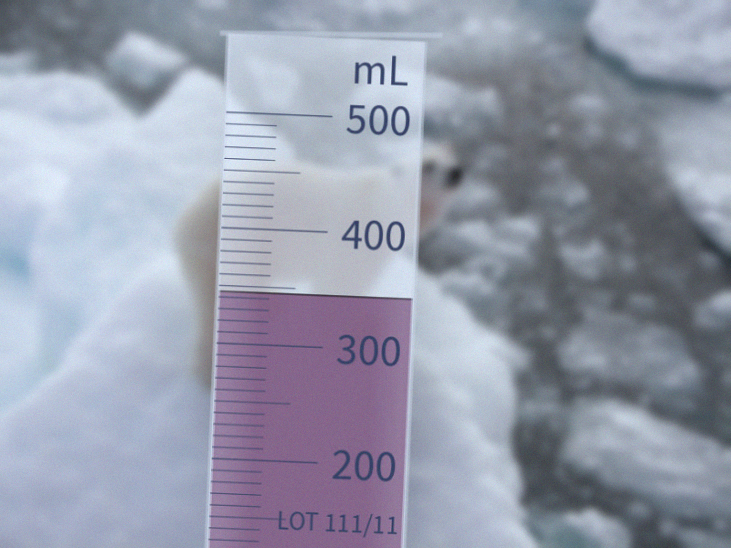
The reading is 345 mL
